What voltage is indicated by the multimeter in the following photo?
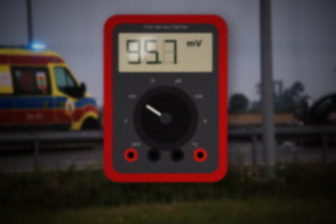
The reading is 95.7 mV
